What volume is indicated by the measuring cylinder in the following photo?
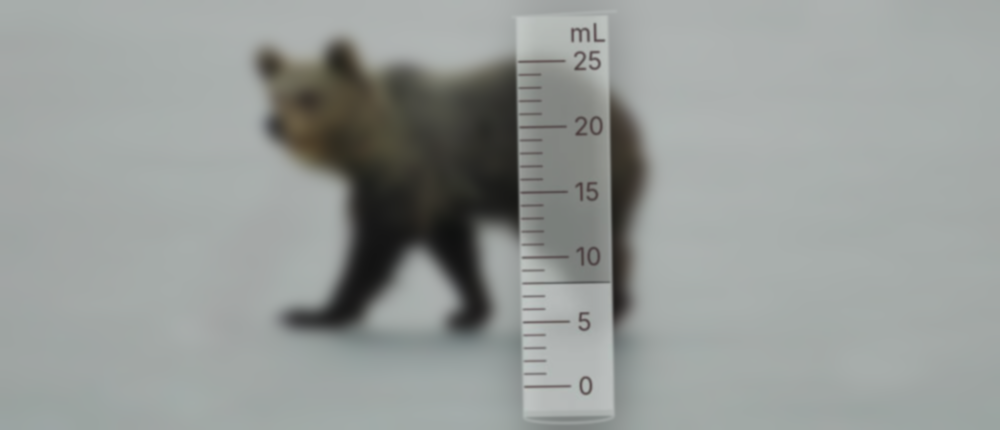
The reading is 8 mL
